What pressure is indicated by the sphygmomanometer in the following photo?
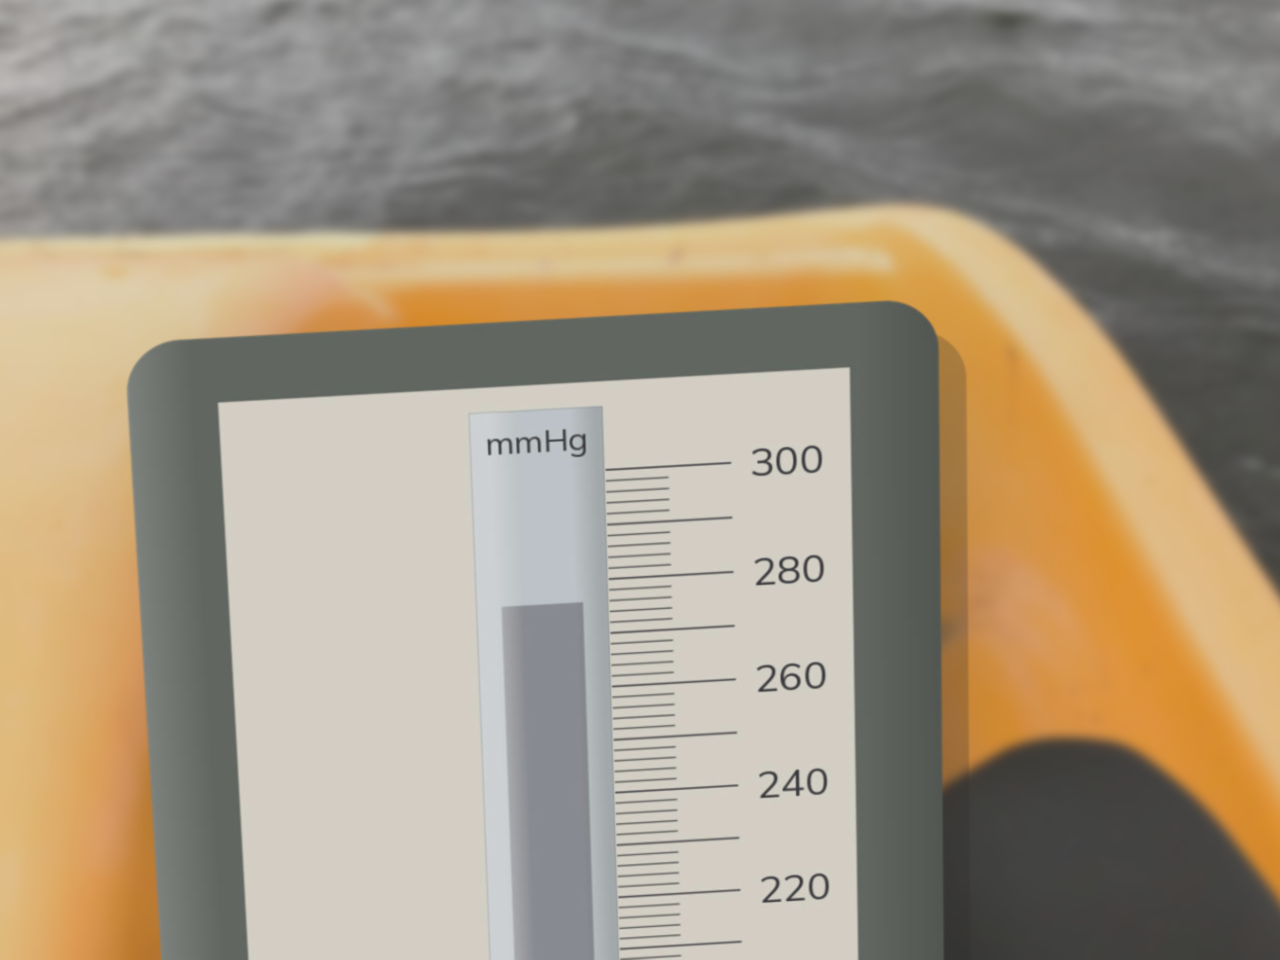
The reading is 276 mmHg
